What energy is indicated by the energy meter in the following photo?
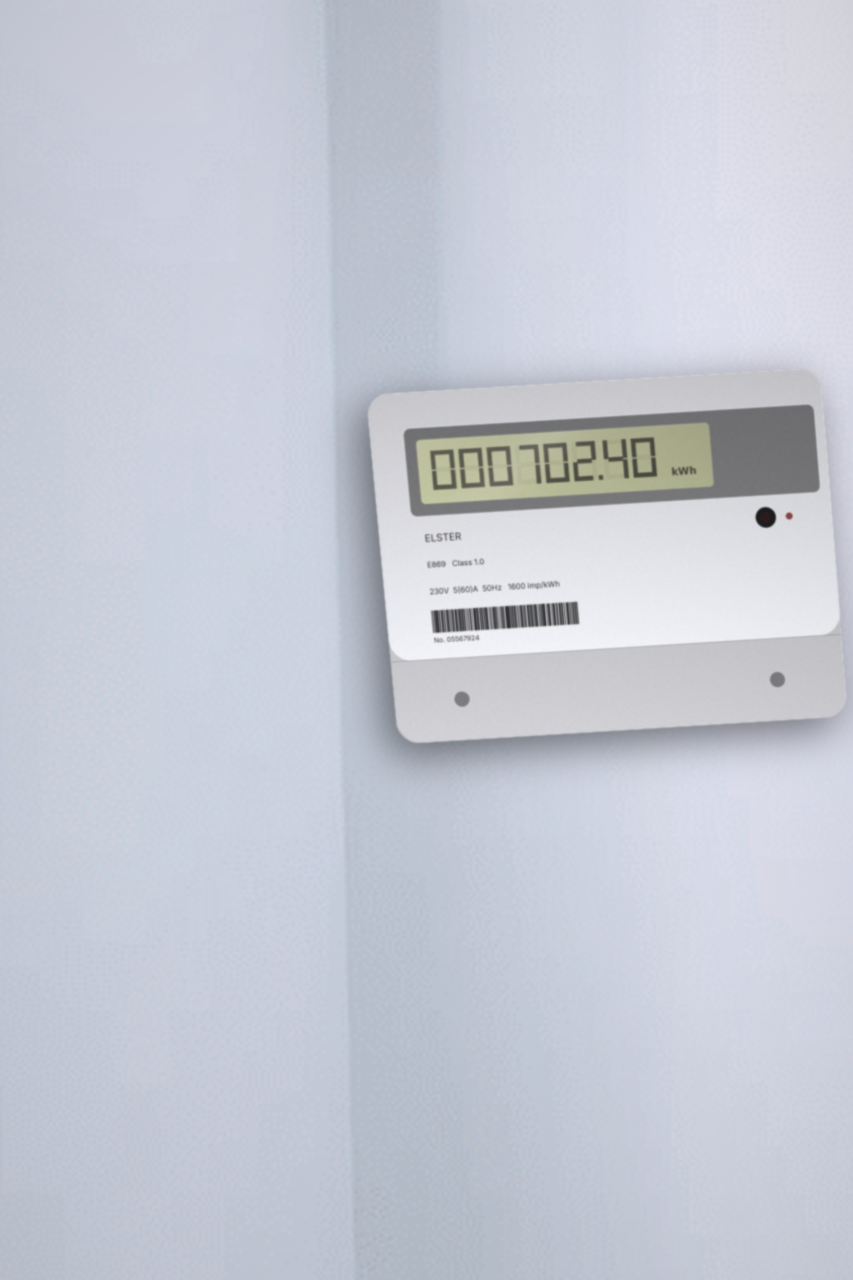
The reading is 702.40 kWh
